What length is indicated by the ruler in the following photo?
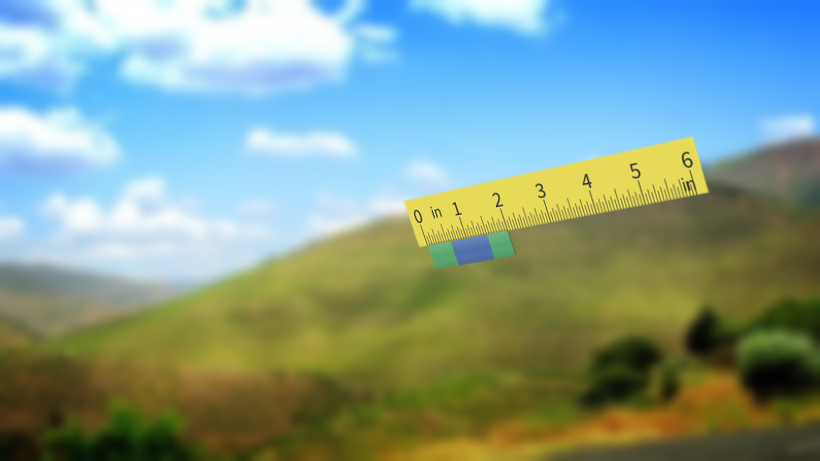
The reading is 2 in
